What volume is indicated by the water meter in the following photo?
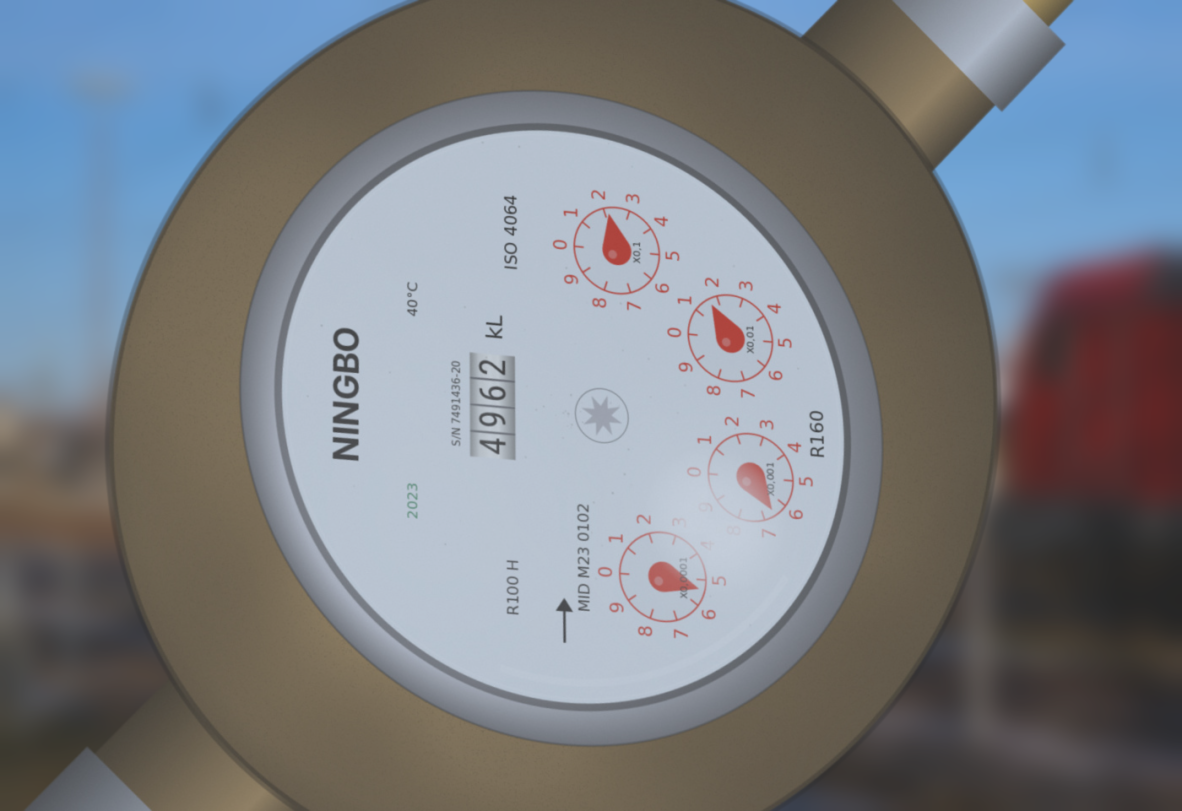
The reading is 4962.2165 kL
